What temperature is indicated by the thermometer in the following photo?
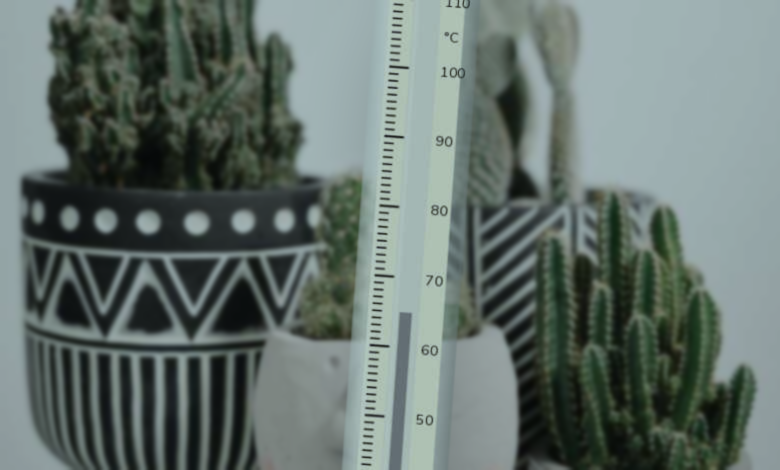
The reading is 65 °C
